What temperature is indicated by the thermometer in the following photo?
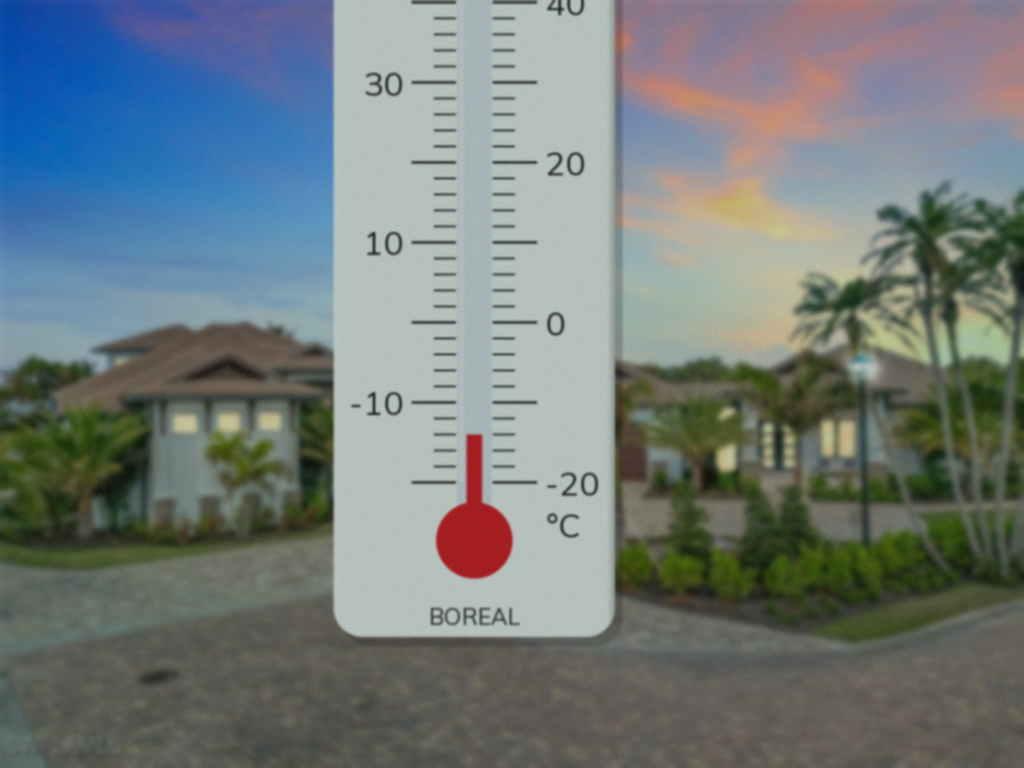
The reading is -14 °C
